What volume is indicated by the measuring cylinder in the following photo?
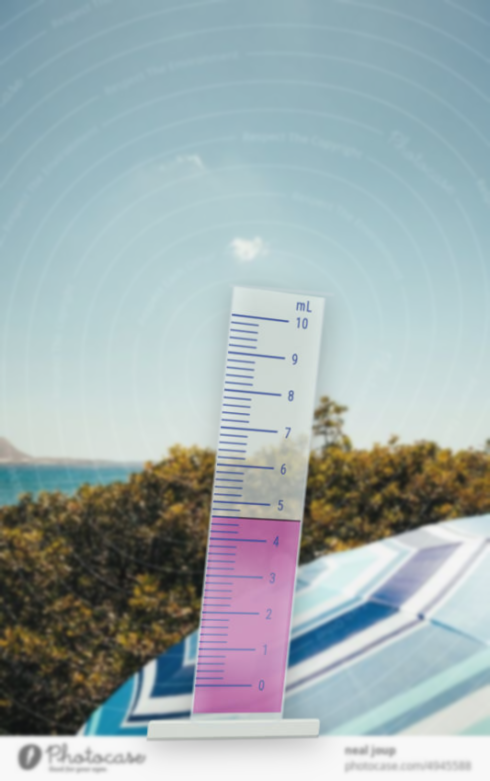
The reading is 4.6 mL
